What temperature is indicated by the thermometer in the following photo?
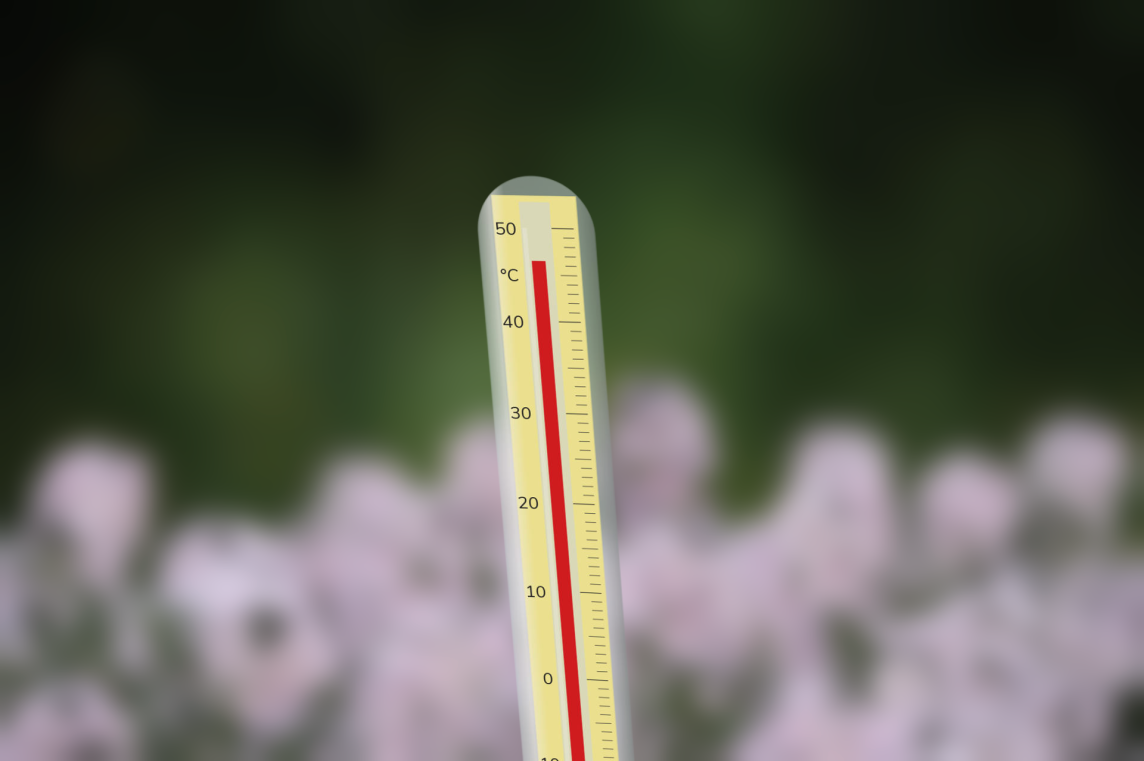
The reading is 46.5 °C
